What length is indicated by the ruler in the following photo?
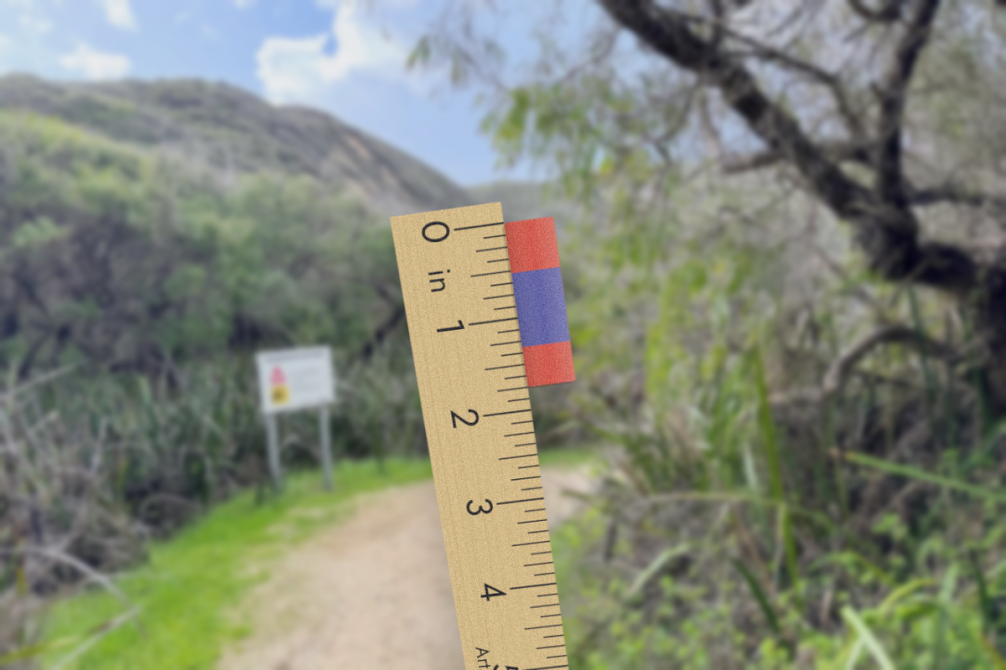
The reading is 1.75 in
